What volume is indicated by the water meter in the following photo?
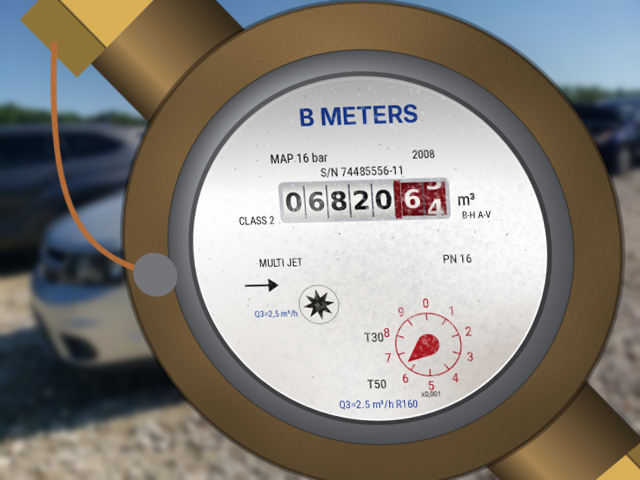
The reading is 6820.636 m³
